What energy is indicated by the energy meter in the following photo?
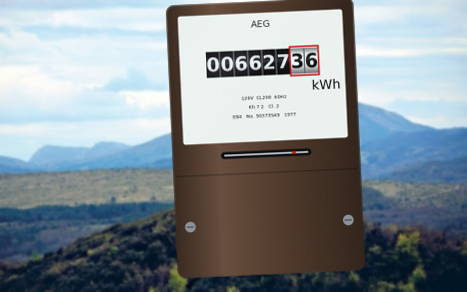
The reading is 6627.36 kWh
